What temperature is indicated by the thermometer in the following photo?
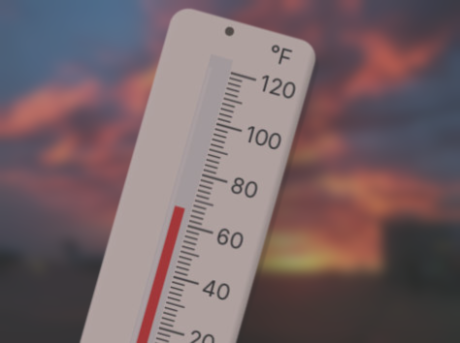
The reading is 66 °F
